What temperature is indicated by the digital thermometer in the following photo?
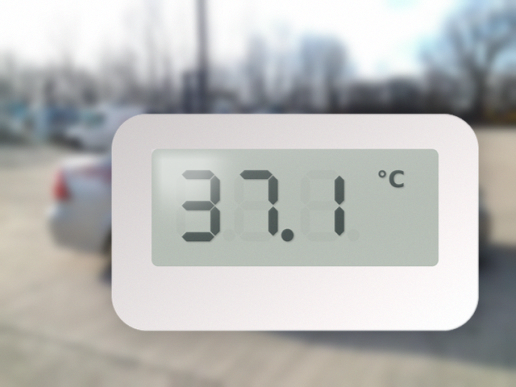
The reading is 37.1 °C
